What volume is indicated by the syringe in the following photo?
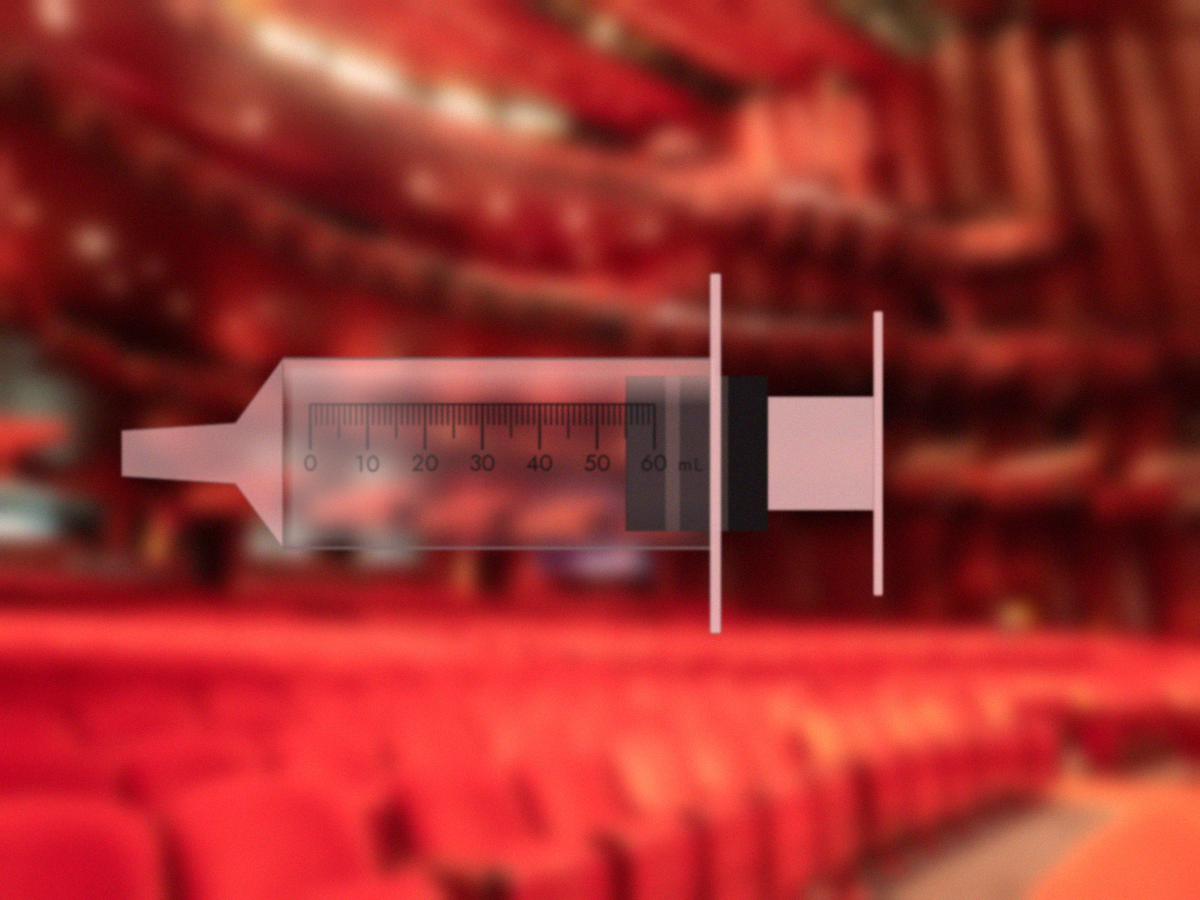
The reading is 55 mL
